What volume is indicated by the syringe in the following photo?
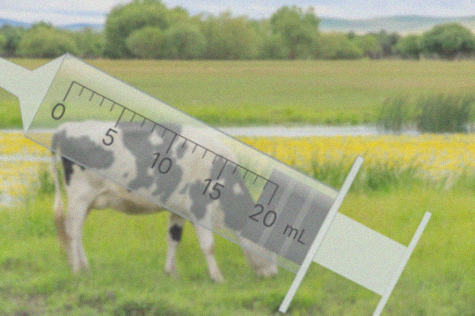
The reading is 19 mL
